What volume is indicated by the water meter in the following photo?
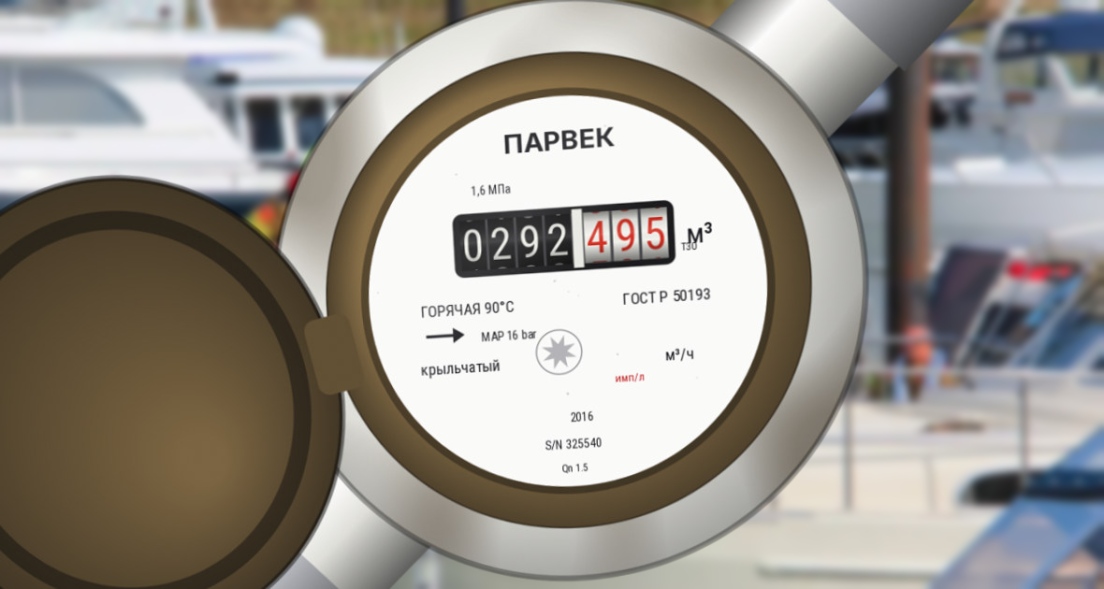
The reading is 292.495 m³
